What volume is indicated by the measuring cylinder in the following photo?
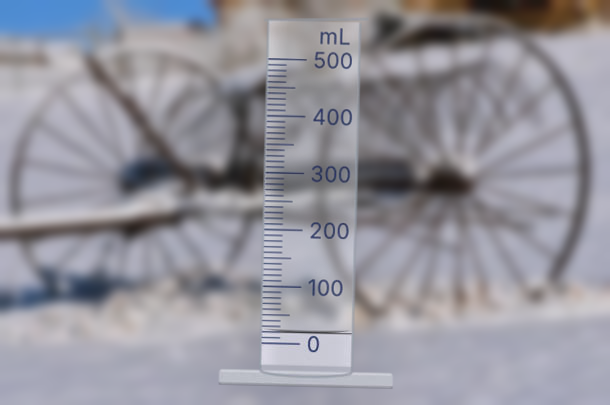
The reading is 20 mL
